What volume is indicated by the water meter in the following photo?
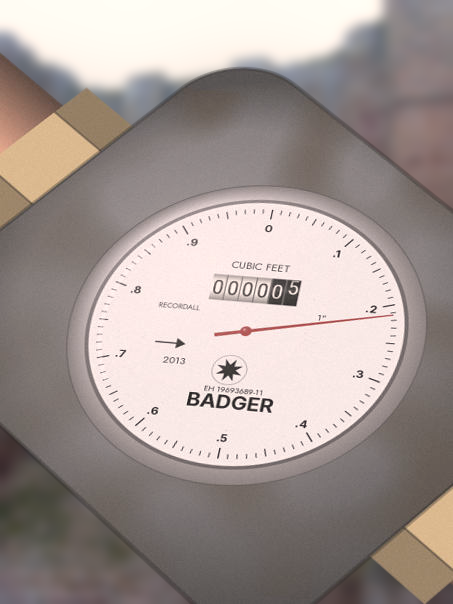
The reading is 5.21 ft³
